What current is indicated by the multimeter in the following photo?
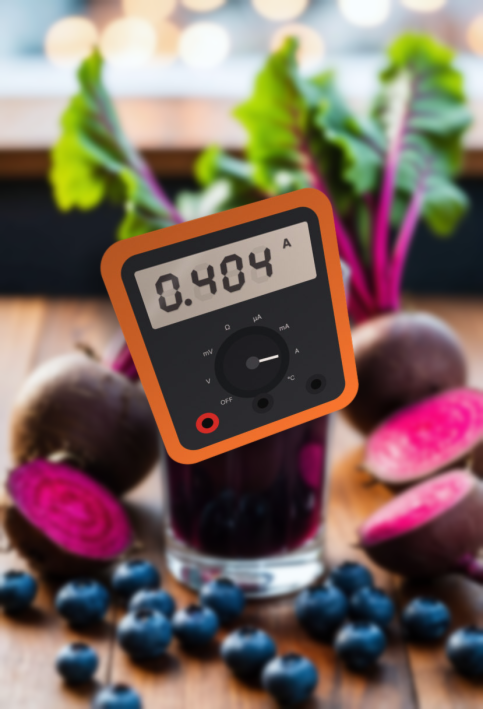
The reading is 0.404 A
